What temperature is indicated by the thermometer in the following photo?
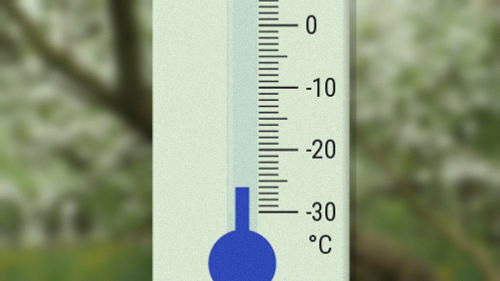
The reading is -26 °C
